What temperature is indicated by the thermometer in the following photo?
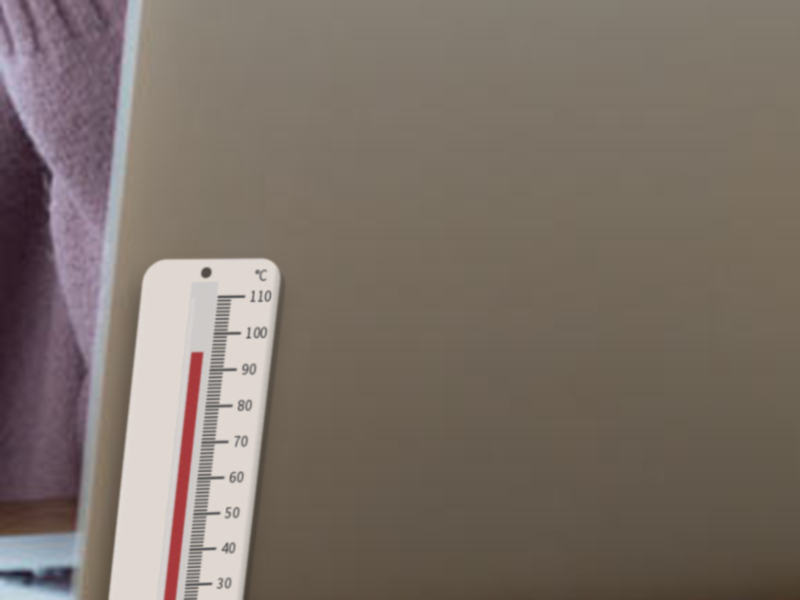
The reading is 95 °C
